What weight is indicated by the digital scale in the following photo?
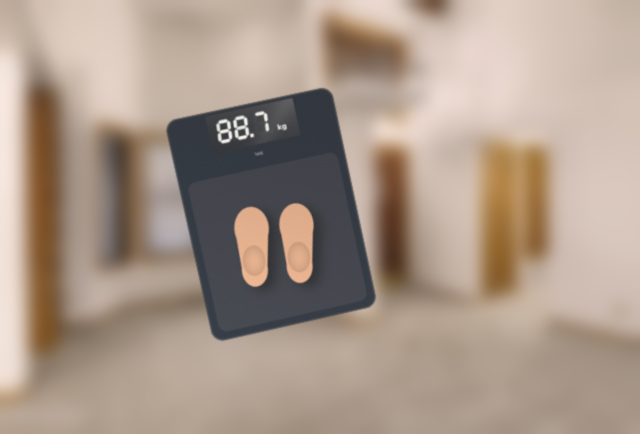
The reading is 88.7 kg
